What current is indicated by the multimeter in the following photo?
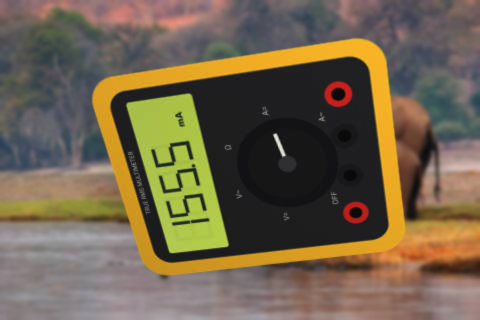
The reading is 155.5 mA
